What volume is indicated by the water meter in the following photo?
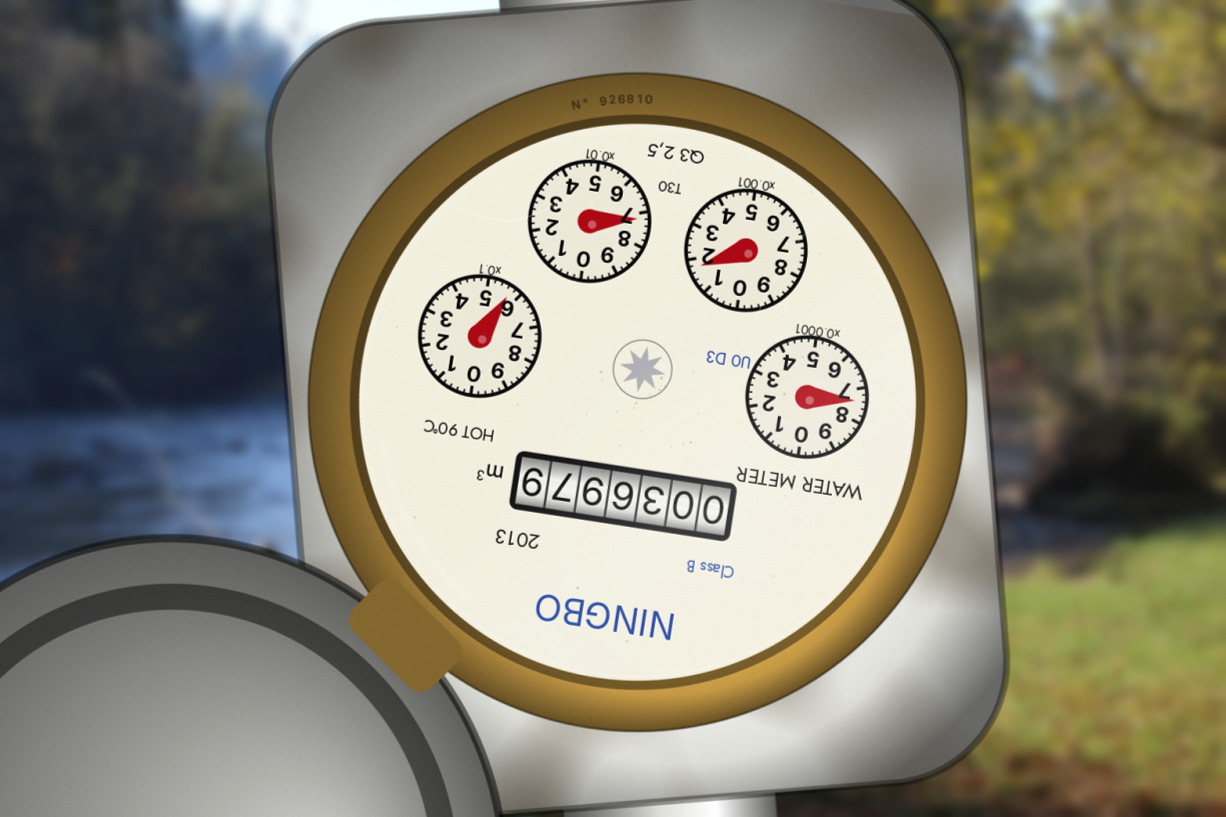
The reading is 36979.5717 m³
